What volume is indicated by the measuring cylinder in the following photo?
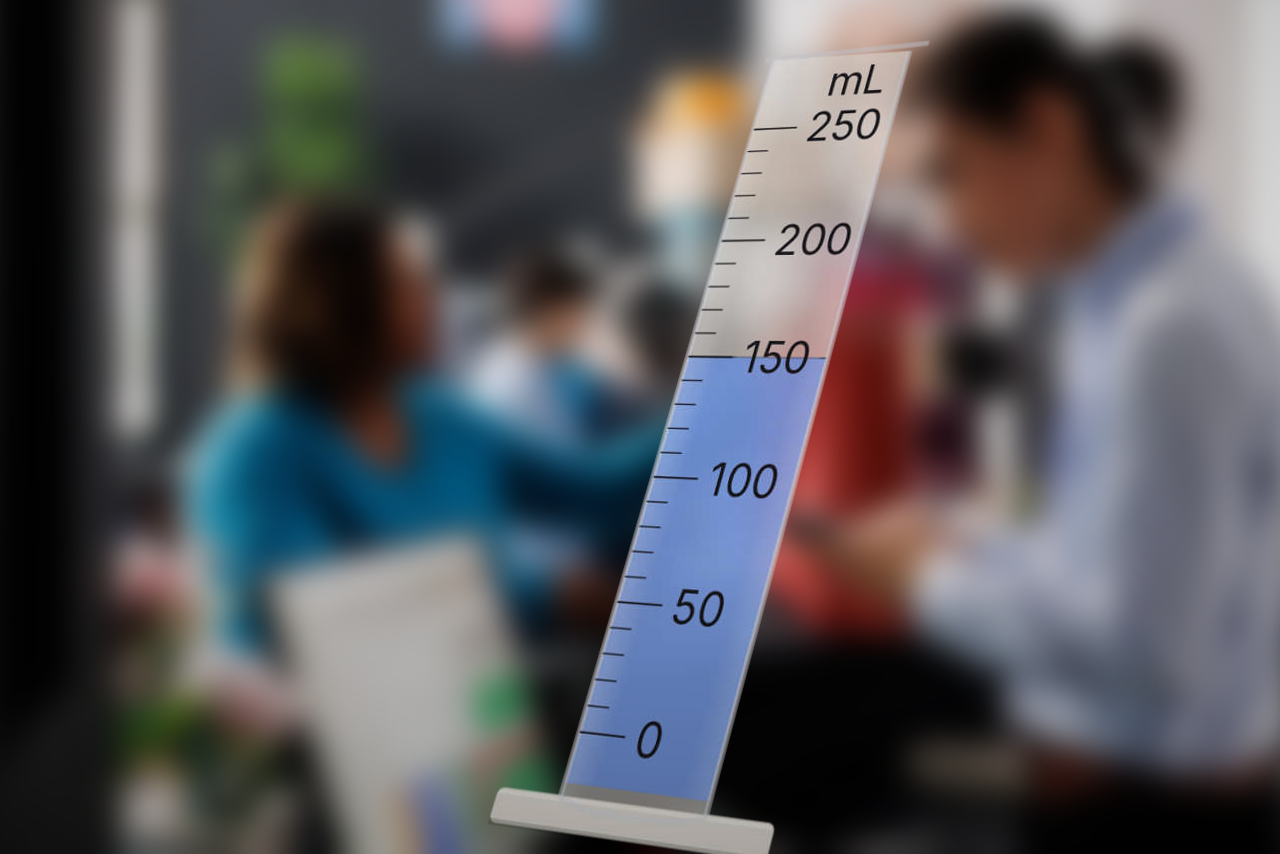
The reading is 150 mL
